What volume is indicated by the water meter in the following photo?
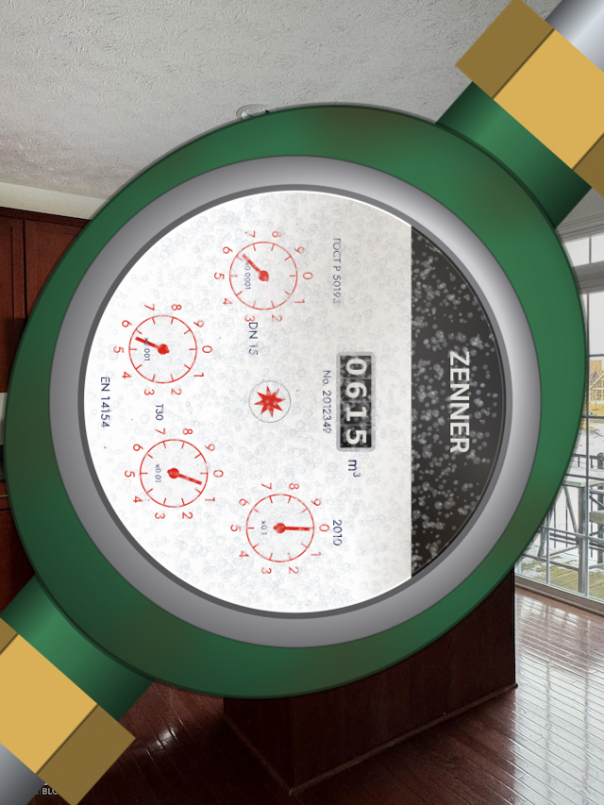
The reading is 615.0056 m³
